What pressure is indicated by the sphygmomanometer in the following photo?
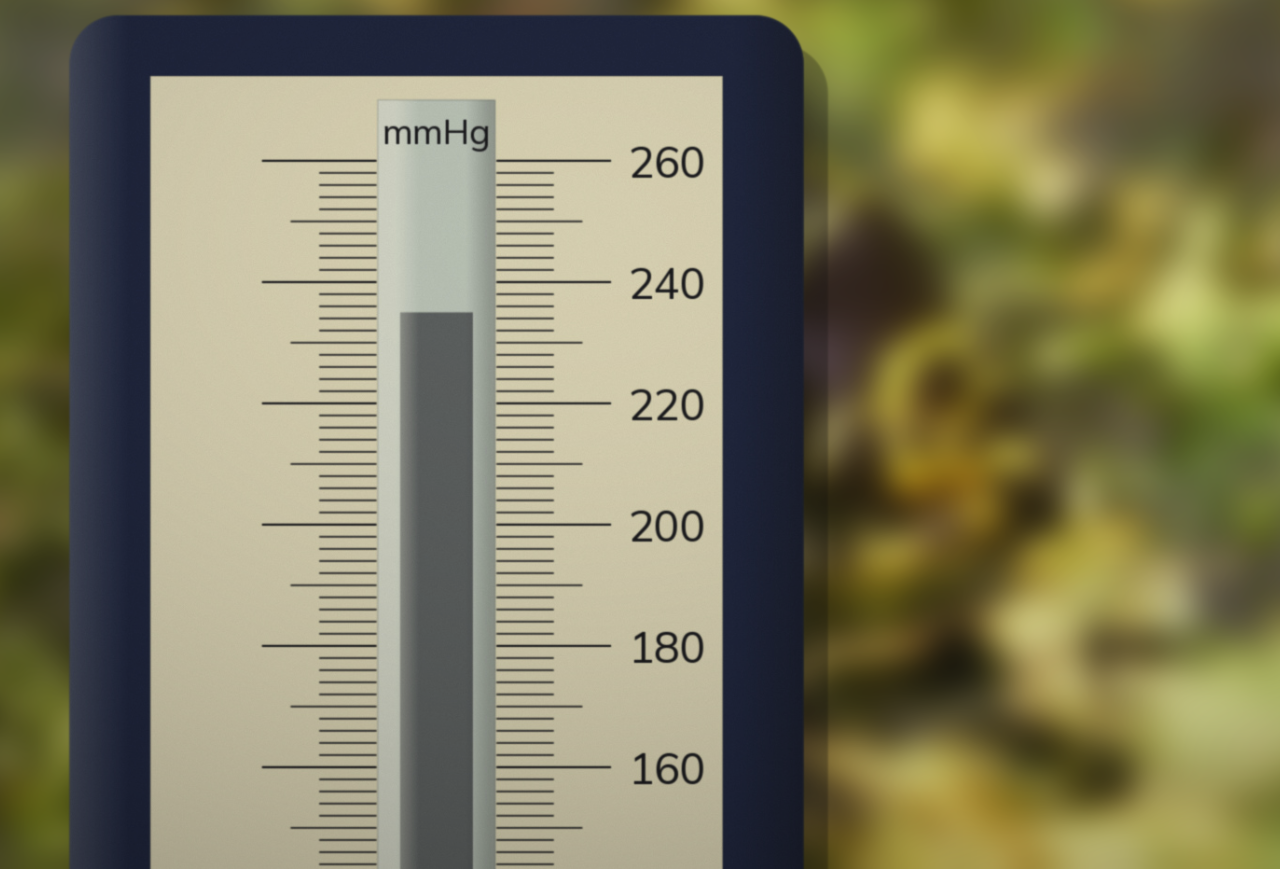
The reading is 235 mmHg
